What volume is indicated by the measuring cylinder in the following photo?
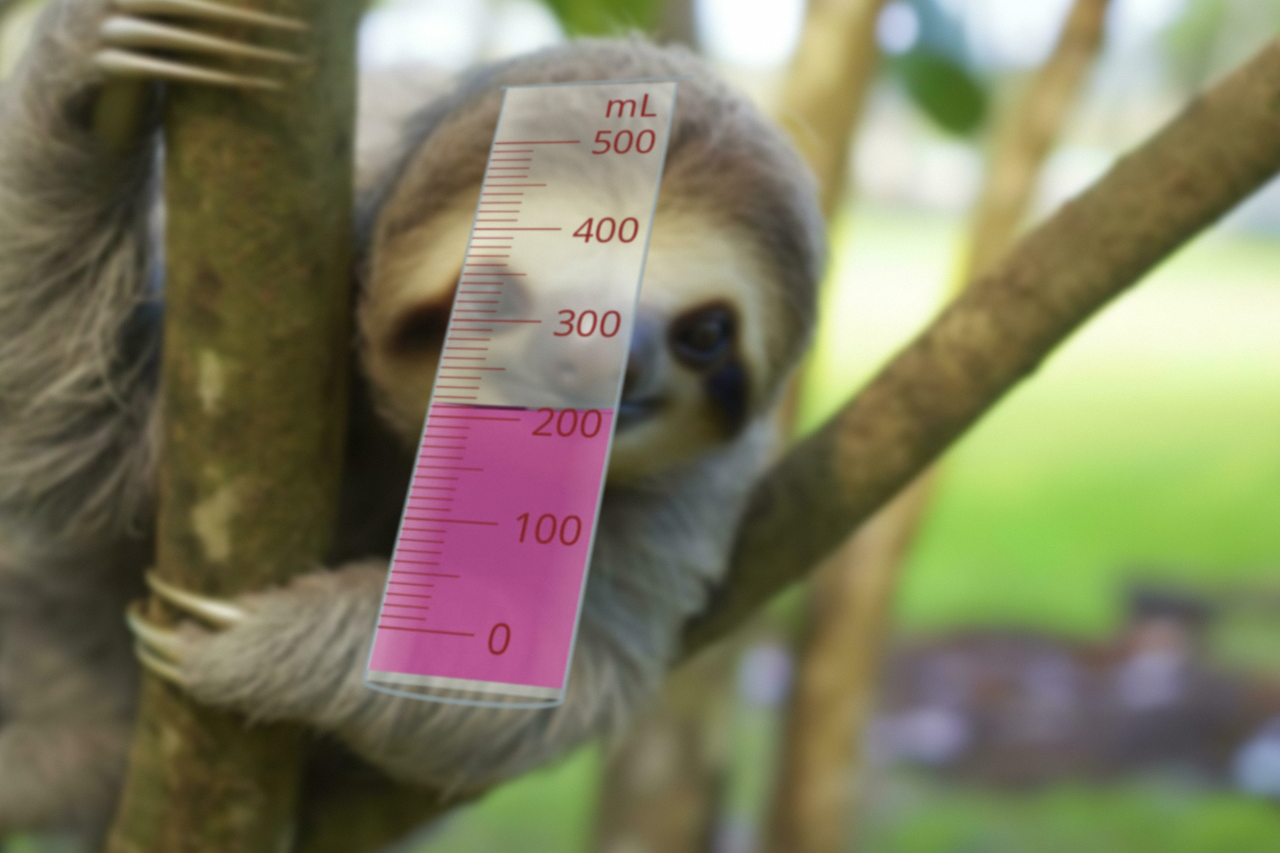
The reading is 210 mL
